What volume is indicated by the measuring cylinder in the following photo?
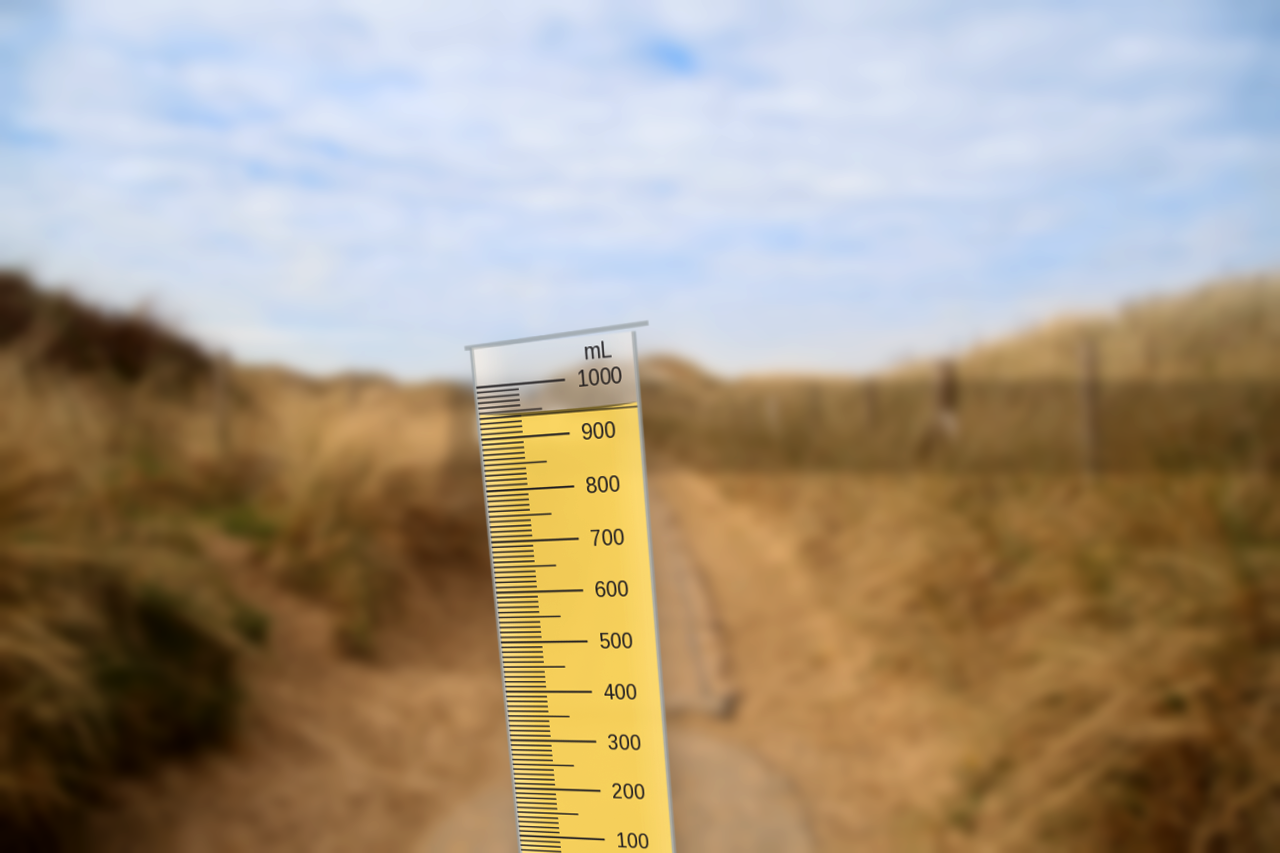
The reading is 940 mL
